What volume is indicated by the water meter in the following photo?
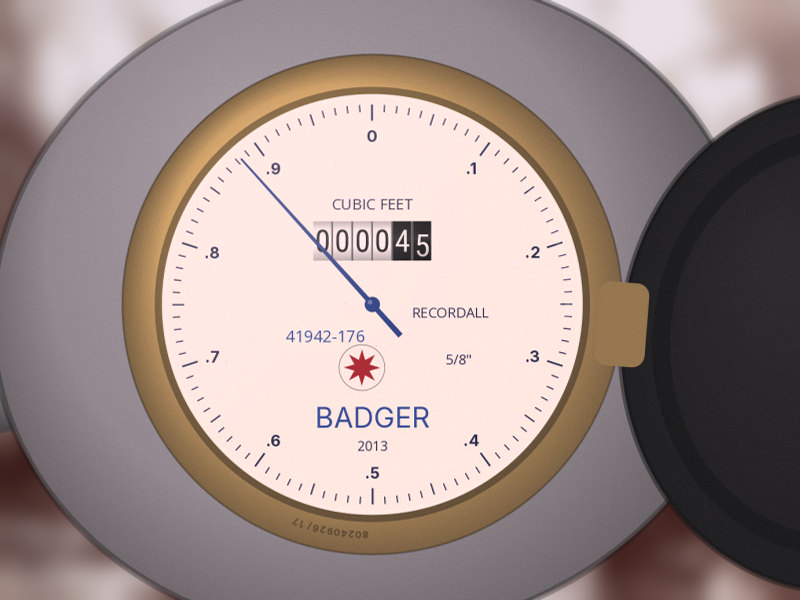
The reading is 44.88 ft³
